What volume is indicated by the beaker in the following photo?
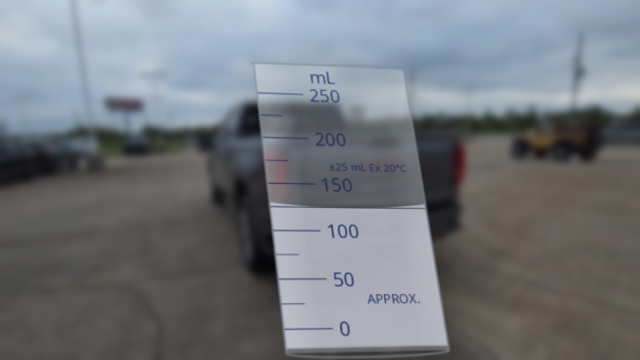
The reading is 125 mL
